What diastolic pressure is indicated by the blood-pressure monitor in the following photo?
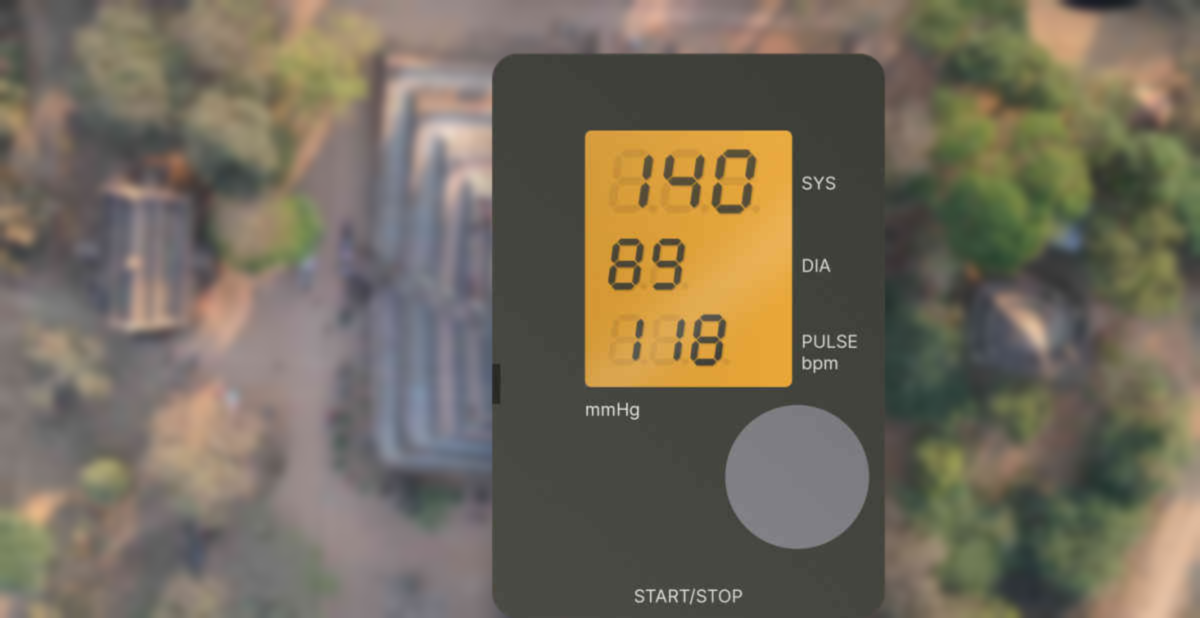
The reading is 89 mmHg
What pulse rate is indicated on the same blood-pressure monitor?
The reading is 118 bpm
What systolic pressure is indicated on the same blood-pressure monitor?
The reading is 140 mmHg
